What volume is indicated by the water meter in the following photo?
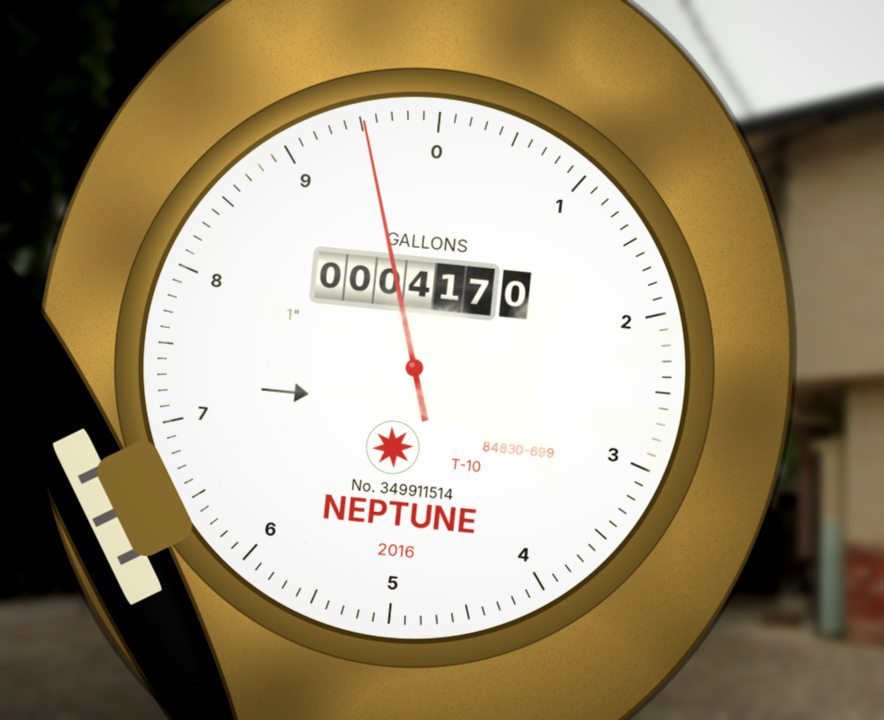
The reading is 4169.5 gal
